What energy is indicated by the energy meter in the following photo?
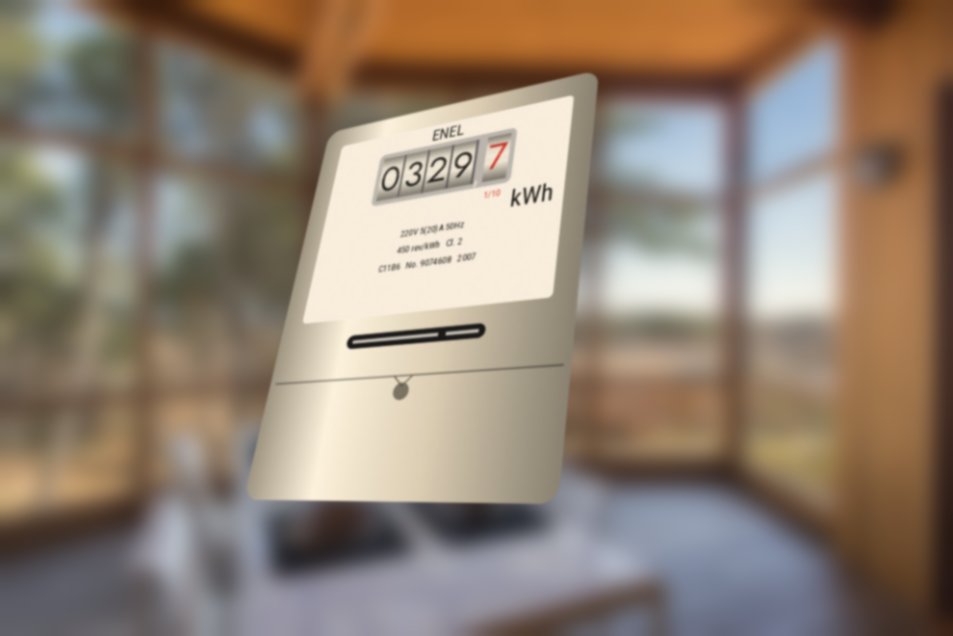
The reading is 329.7 kWh
